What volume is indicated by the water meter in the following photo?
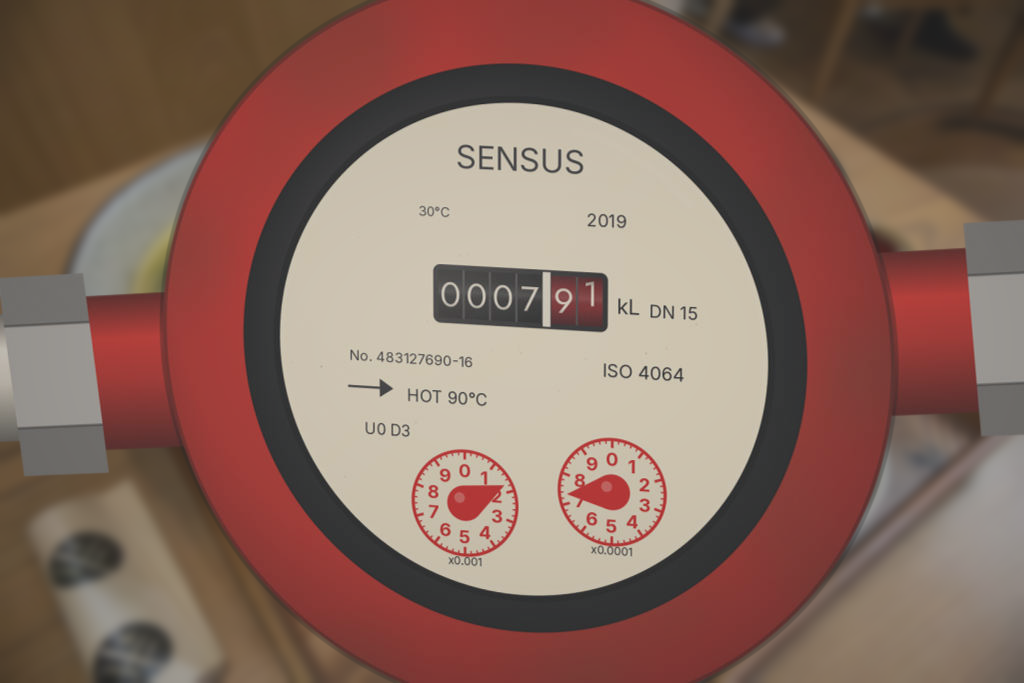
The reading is 7.9117 kL
